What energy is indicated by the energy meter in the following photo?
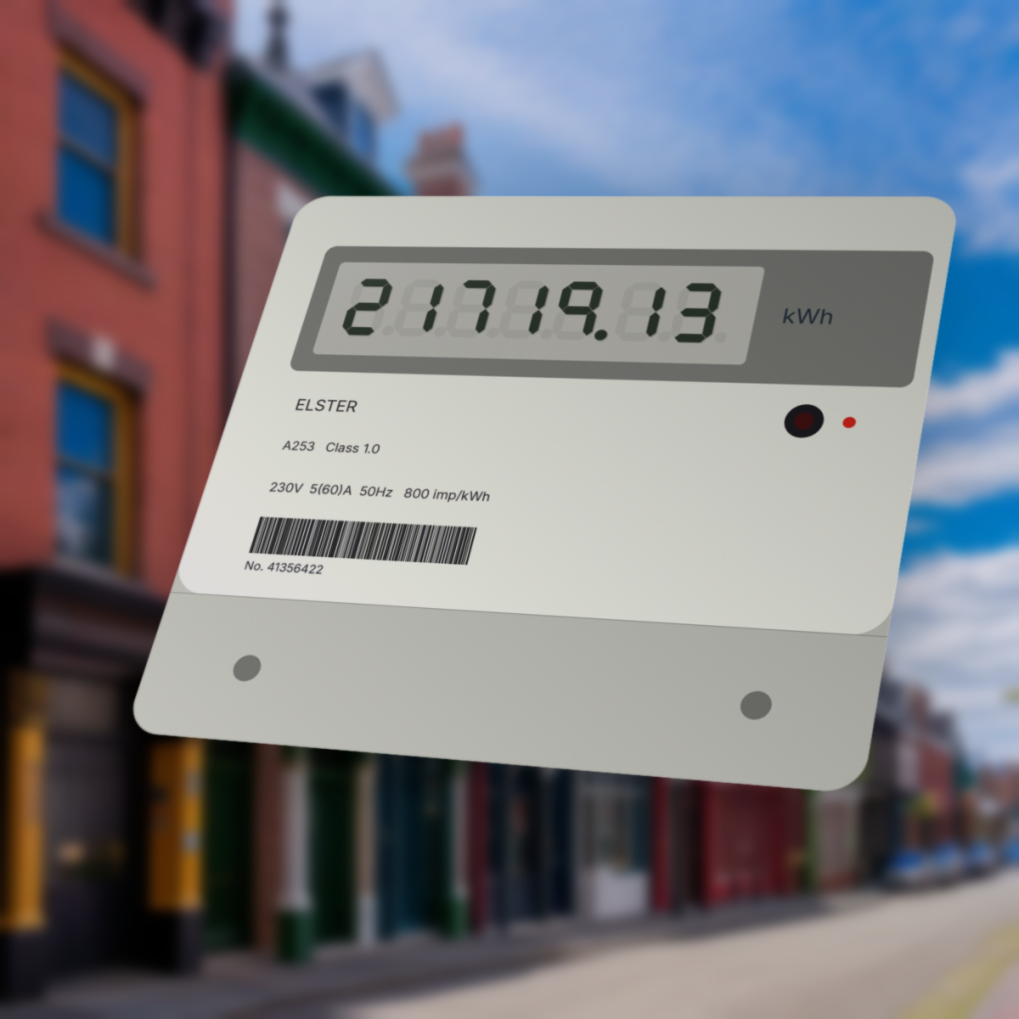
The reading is 21719.13 kWh
